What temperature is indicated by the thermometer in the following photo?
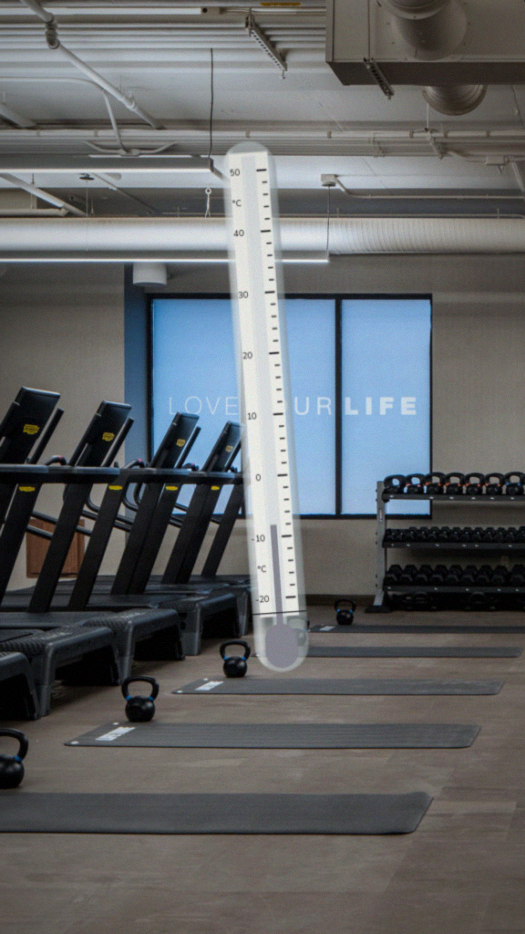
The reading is -8 °C
